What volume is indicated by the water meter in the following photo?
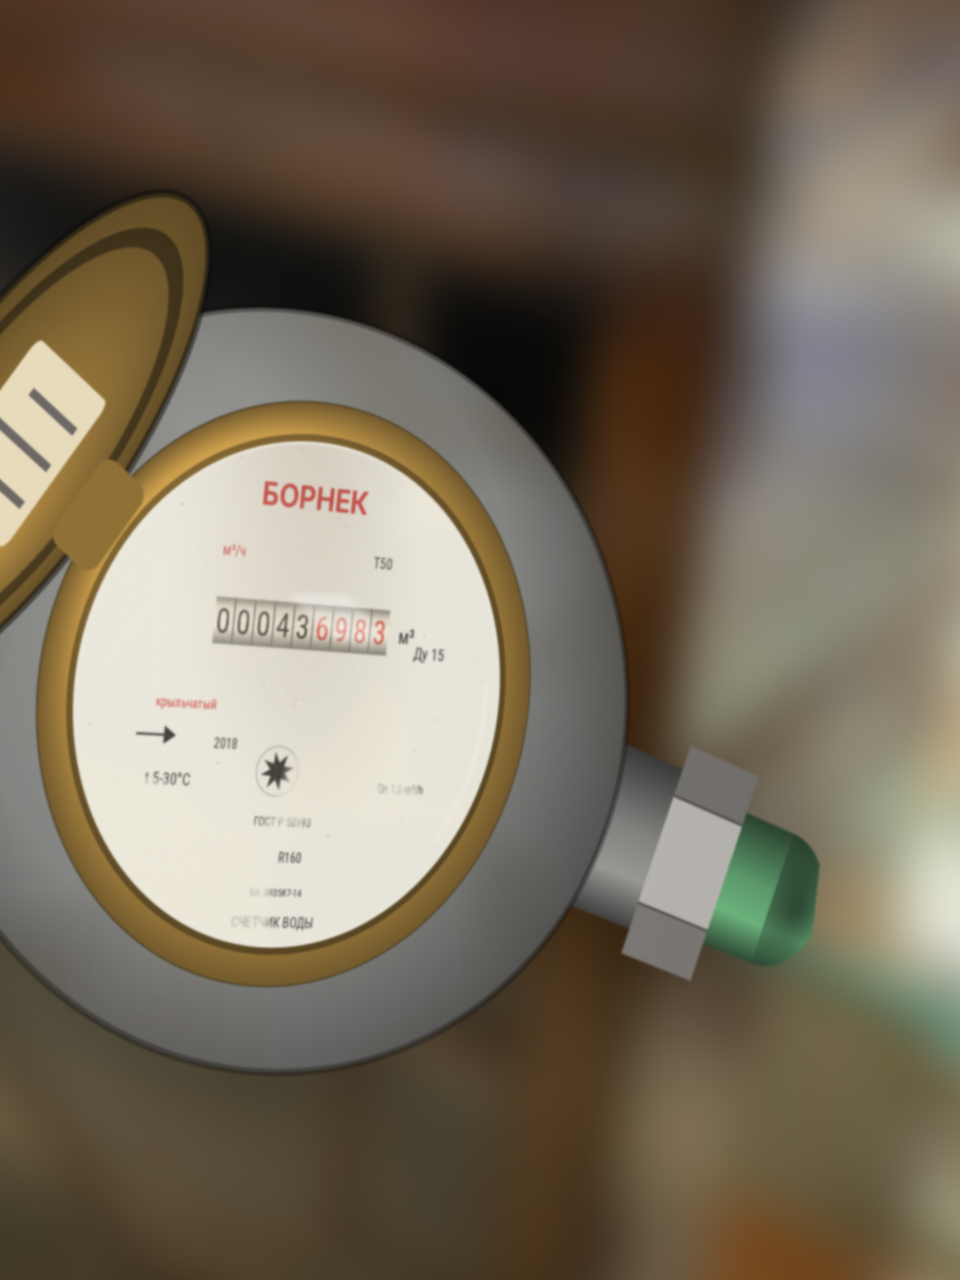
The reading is 43.6983 m³
